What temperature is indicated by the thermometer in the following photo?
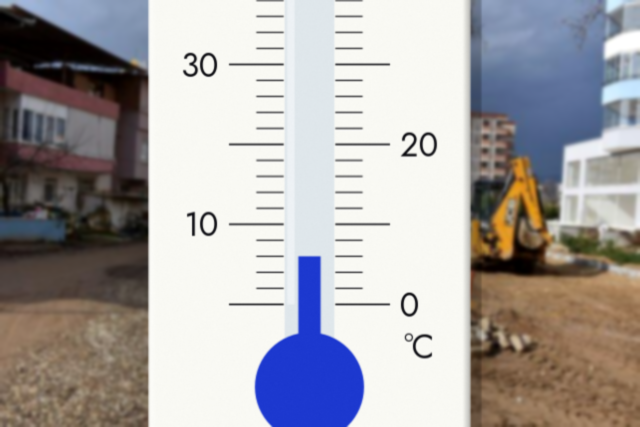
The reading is 6 °C
